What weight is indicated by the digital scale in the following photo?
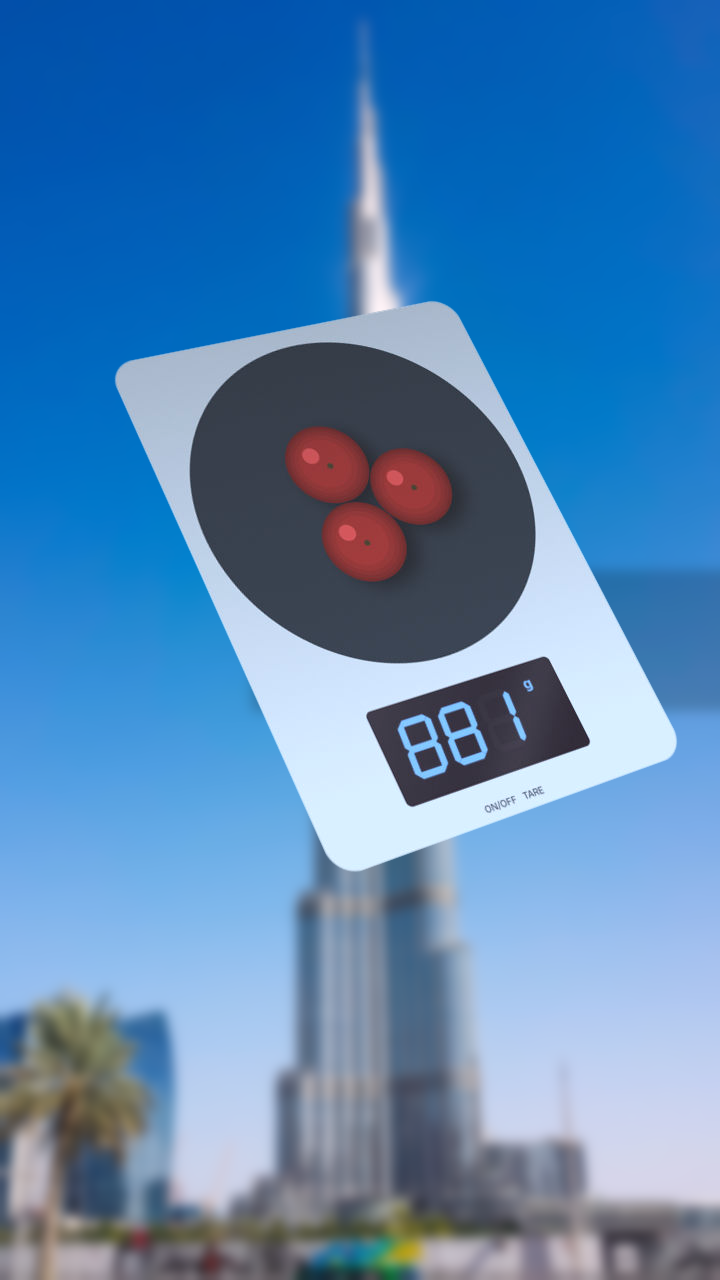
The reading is 881 g
